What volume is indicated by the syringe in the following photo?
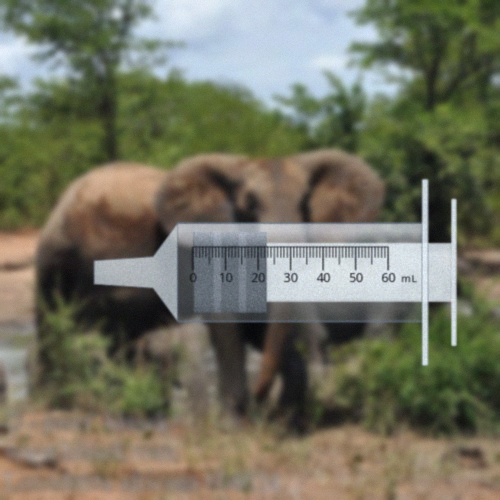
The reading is 0 mL
